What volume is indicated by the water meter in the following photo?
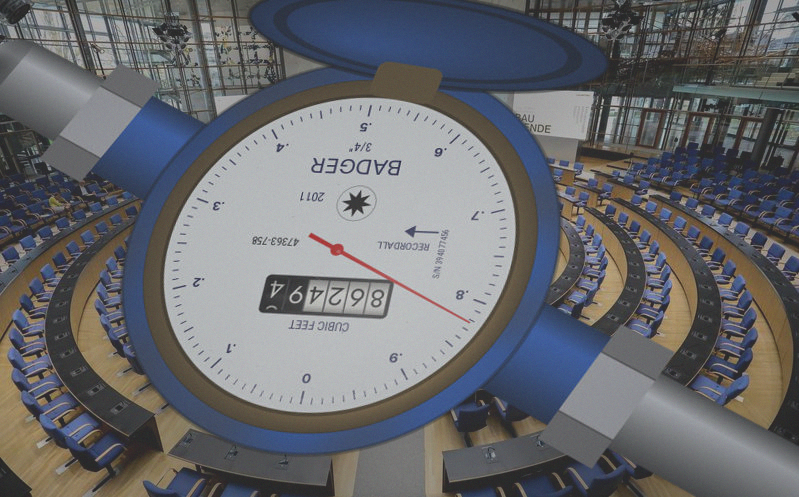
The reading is 862493.82 ft³
